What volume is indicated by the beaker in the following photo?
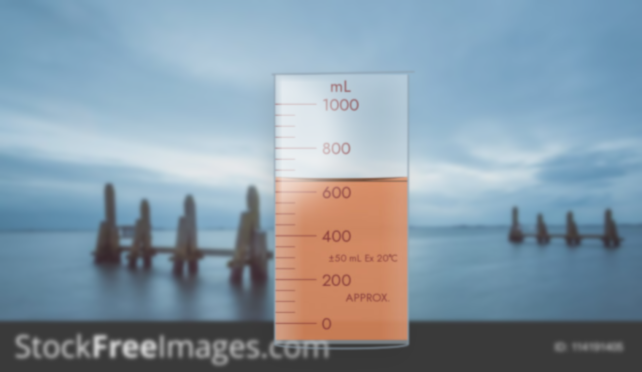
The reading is 650 mL
